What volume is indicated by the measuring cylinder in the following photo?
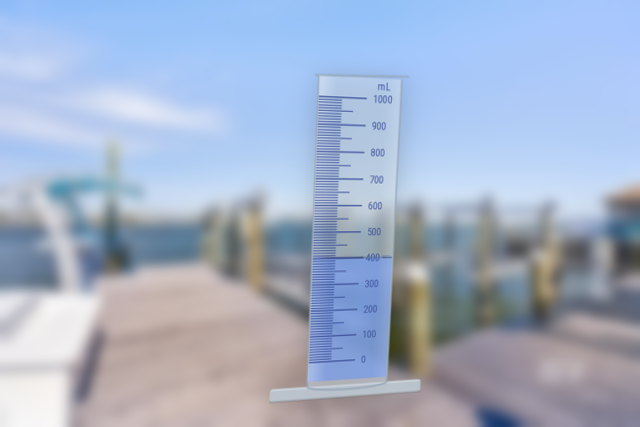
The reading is 400 mL
